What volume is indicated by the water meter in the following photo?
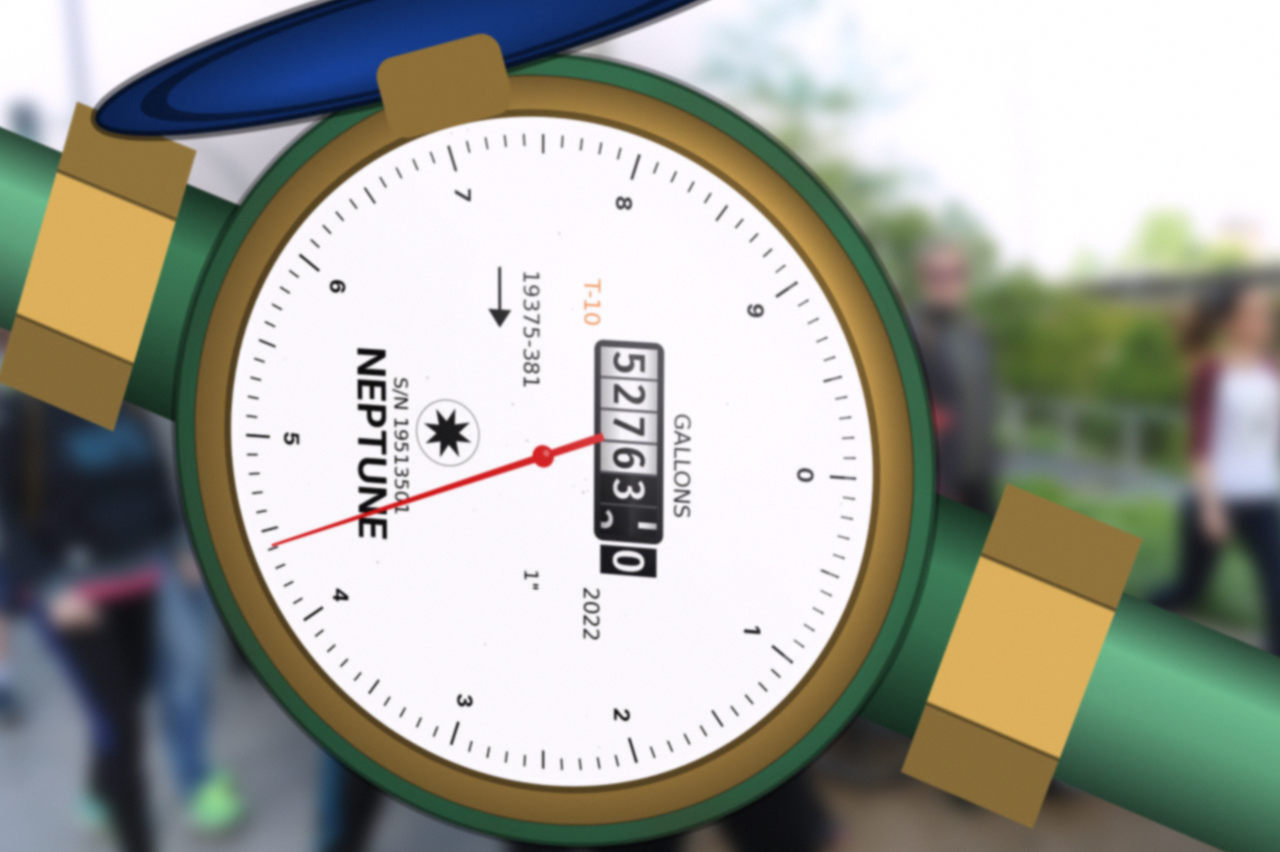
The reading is 5276314.4 gal
